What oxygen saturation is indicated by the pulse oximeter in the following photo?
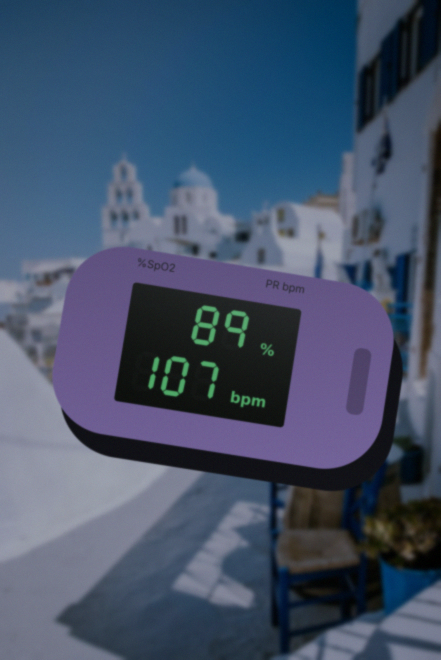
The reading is 89 %
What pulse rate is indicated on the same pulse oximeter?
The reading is 107 bpm
